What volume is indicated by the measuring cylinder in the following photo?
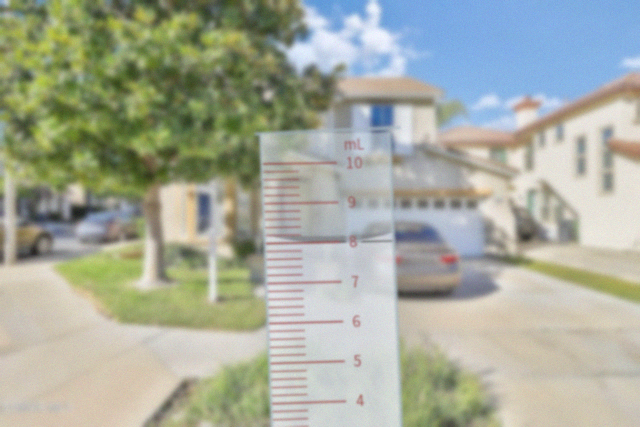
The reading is 8 mL
